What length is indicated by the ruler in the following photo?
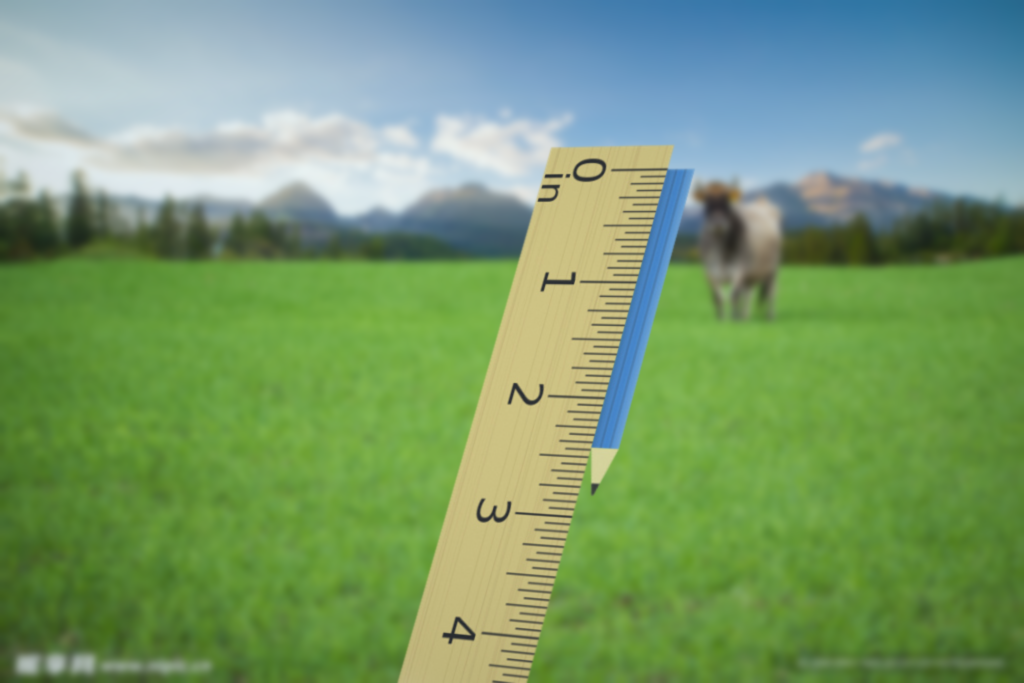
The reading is 2.8125 in
